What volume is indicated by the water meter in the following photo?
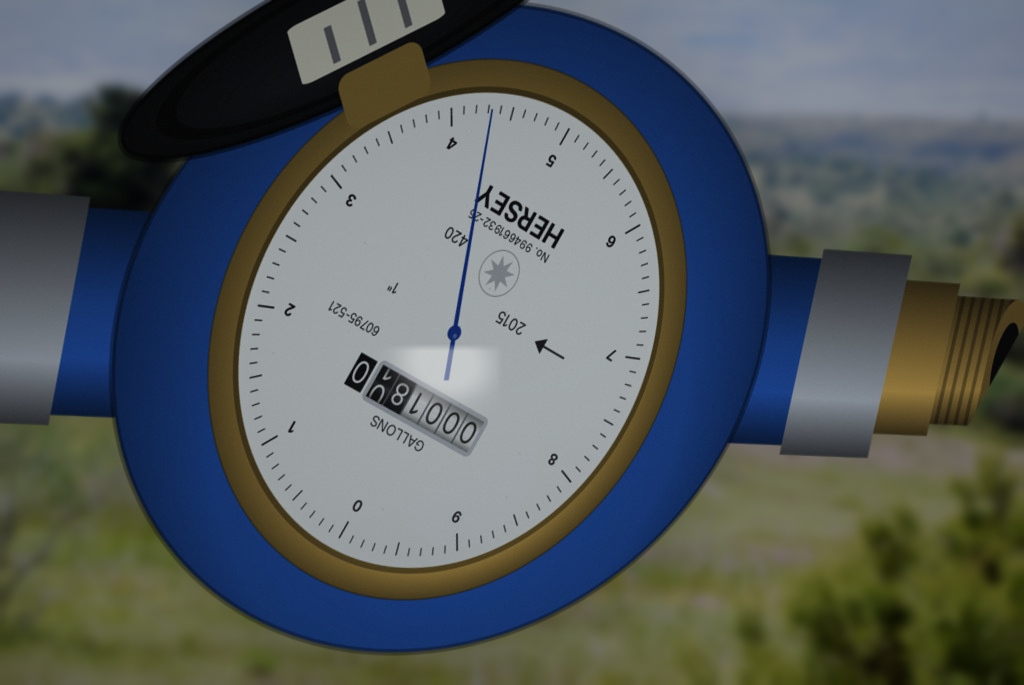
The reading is 1804.3 gal
